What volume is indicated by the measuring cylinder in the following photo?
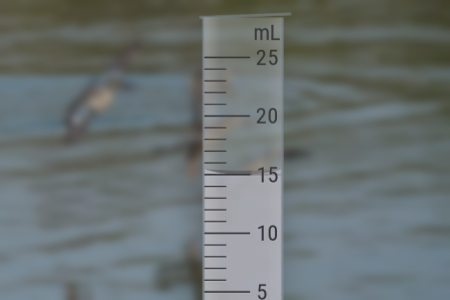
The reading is 15 mL
